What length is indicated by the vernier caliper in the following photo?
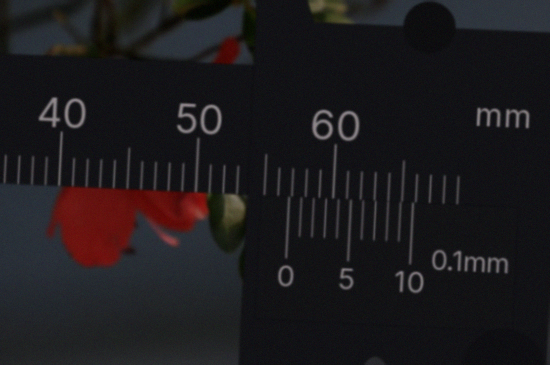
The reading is 56.8 mm
